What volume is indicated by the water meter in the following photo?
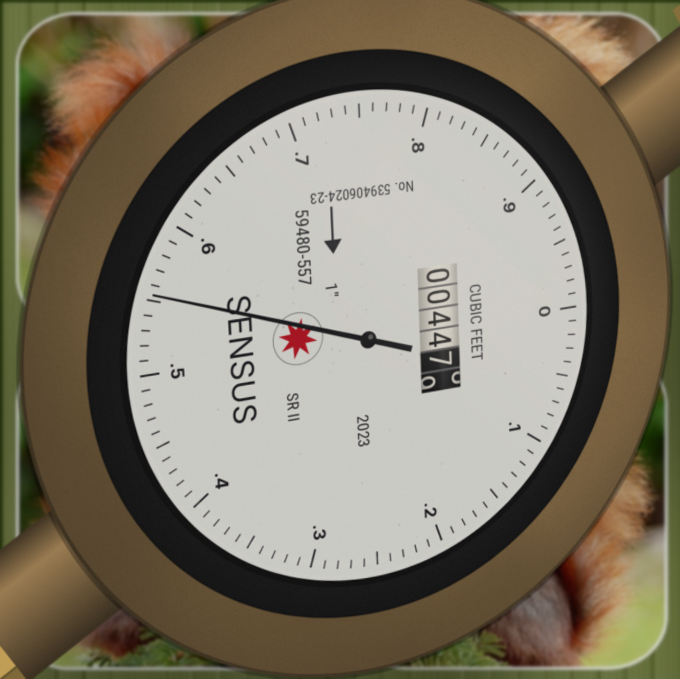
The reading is 4478.55 ft³
